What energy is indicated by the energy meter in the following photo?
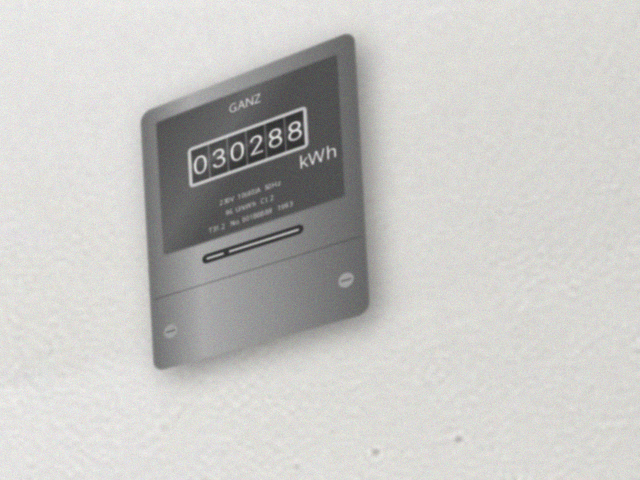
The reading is 30288 kWh
